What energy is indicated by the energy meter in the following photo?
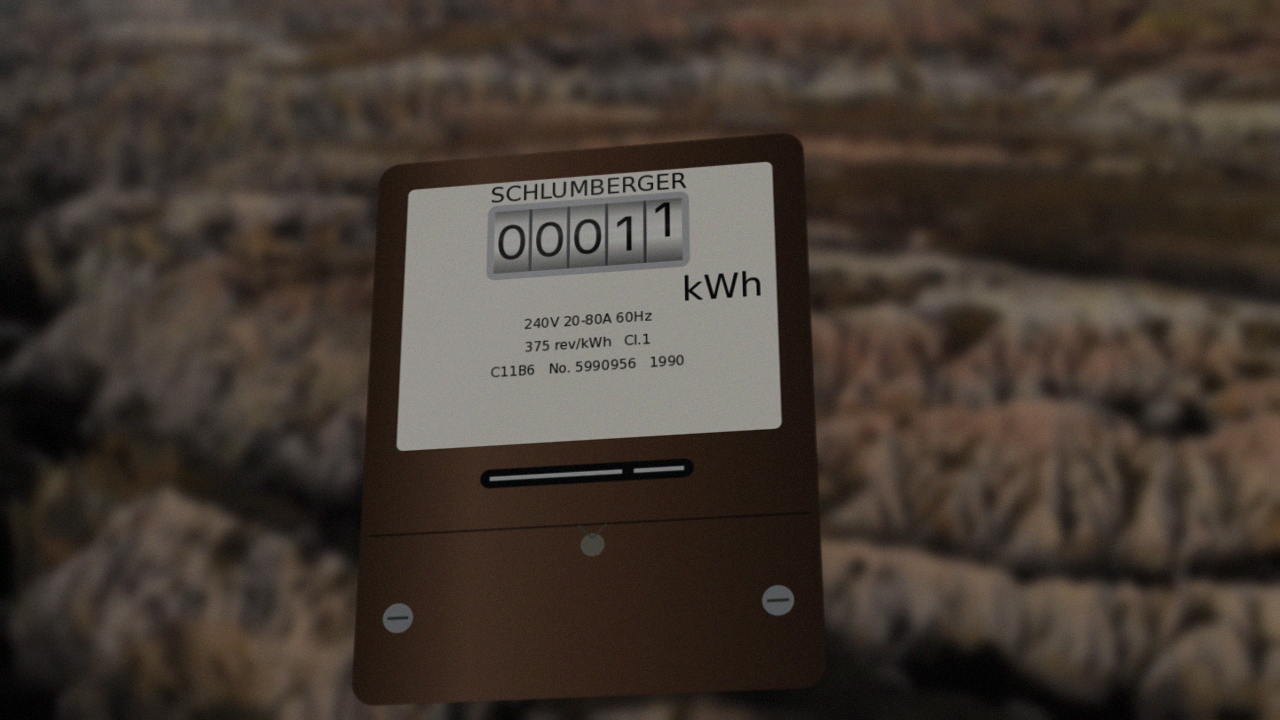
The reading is 11 kWh
